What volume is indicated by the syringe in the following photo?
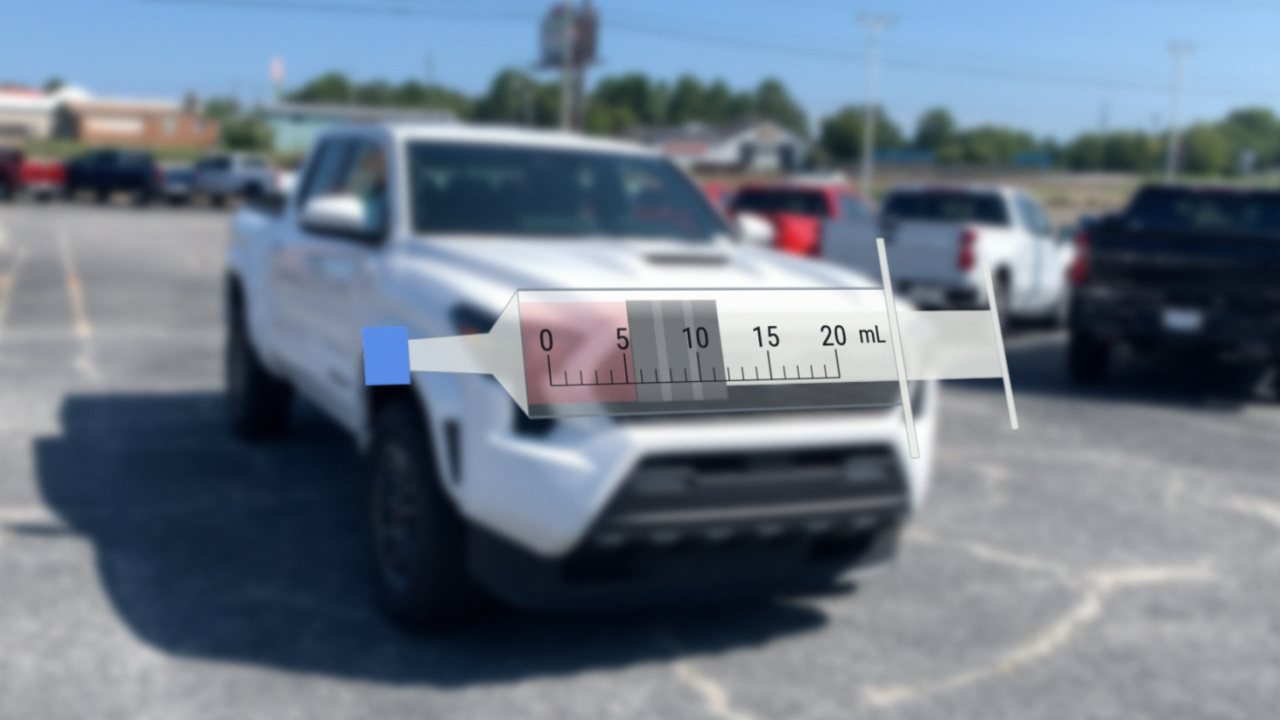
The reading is 5.5 mL
